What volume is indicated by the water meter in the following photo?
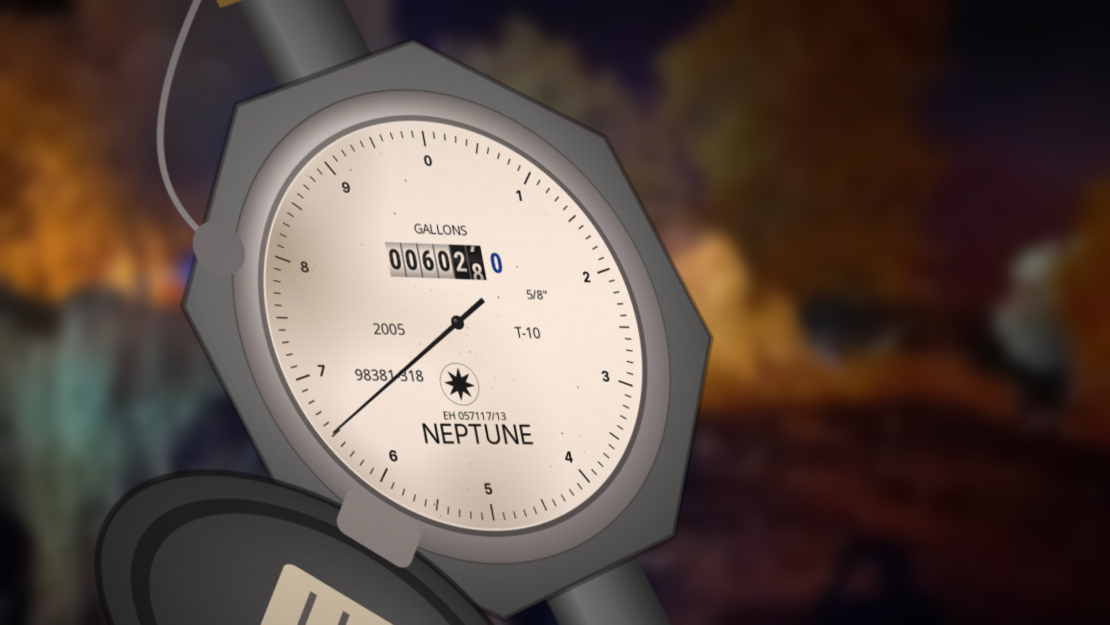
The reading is 60276.5 gal
